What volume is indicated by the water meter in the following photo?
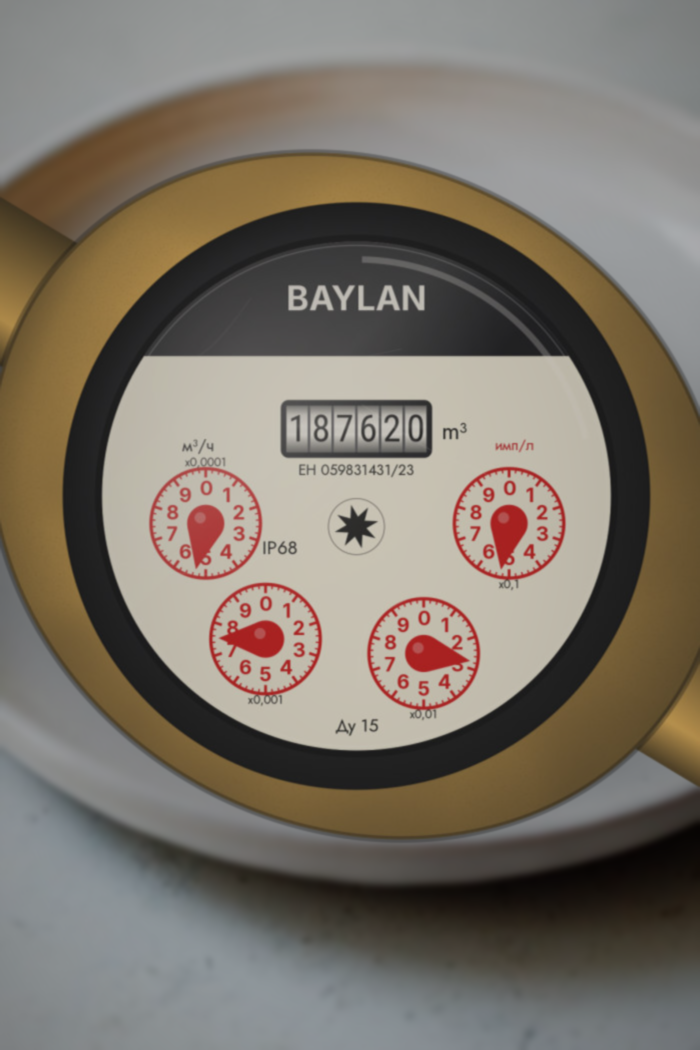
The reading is 187620.5275 m³
